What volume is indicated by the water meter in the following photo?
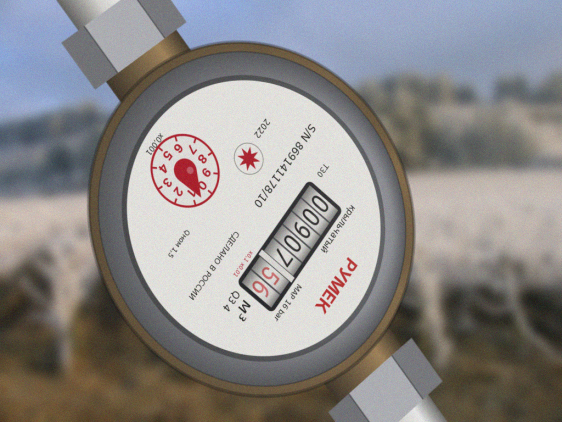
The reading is 907.560 m³
